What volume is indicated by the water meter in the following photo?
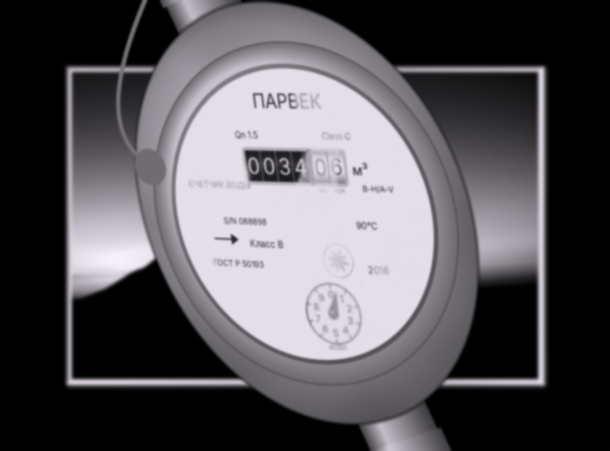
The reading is 34.060 m³
